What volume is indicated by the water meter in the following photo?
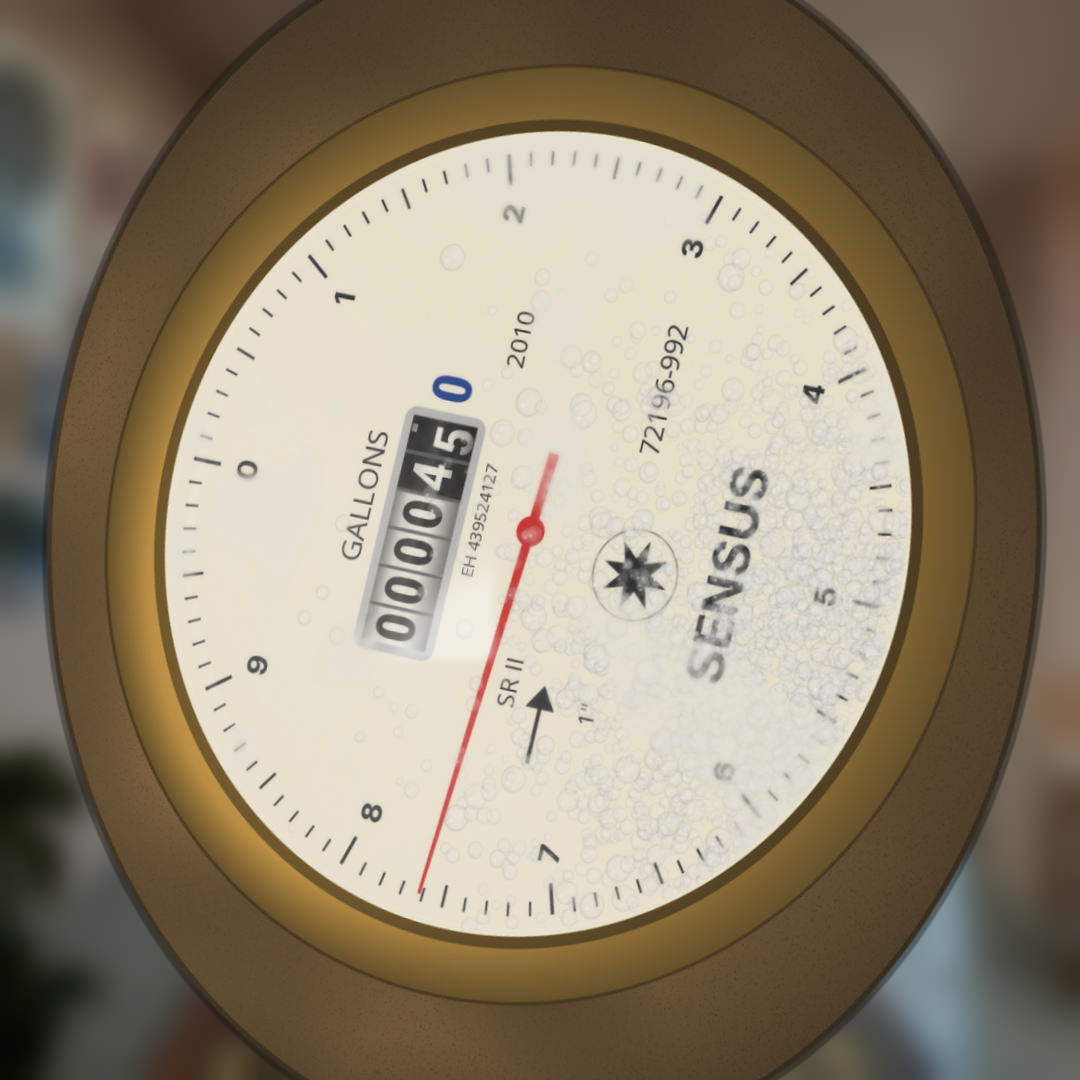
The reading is 447.6 gal
